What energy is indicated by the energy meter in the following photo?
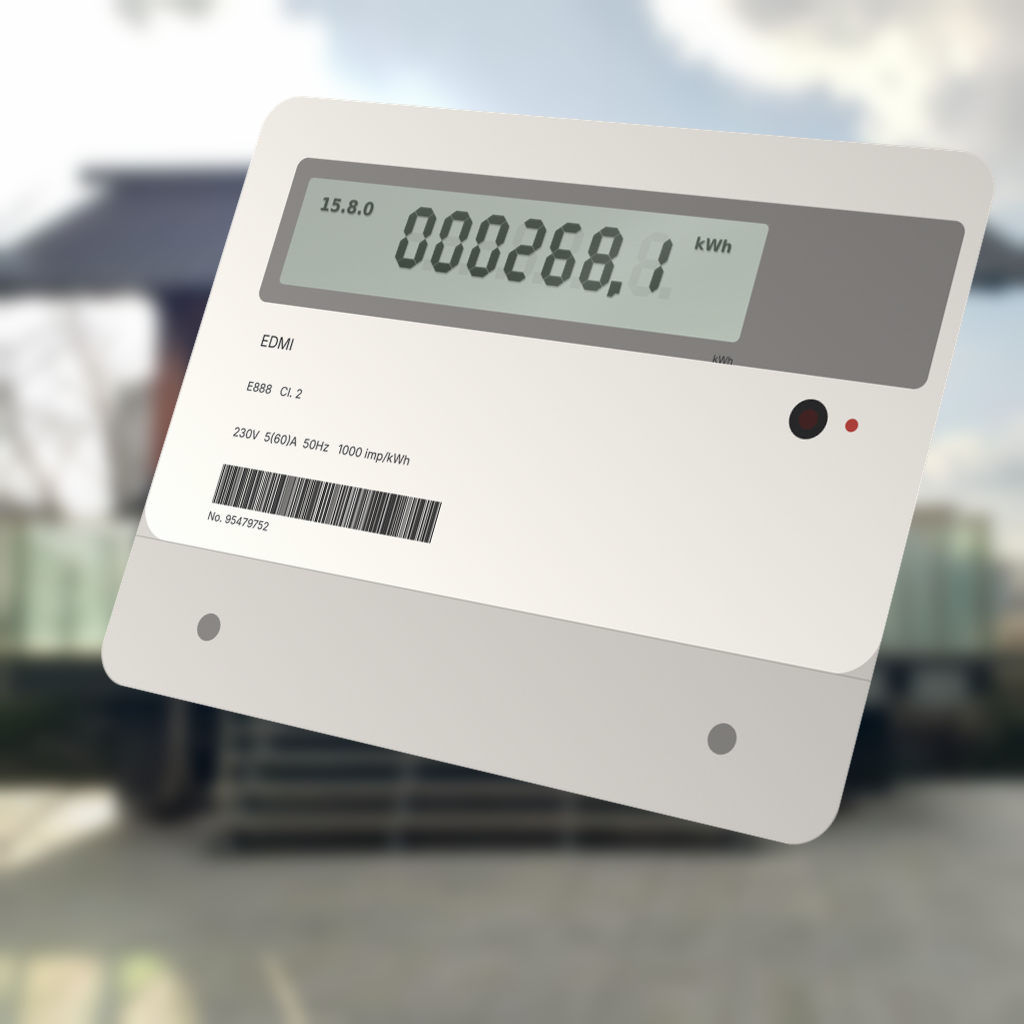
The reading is 268.1 kWh
